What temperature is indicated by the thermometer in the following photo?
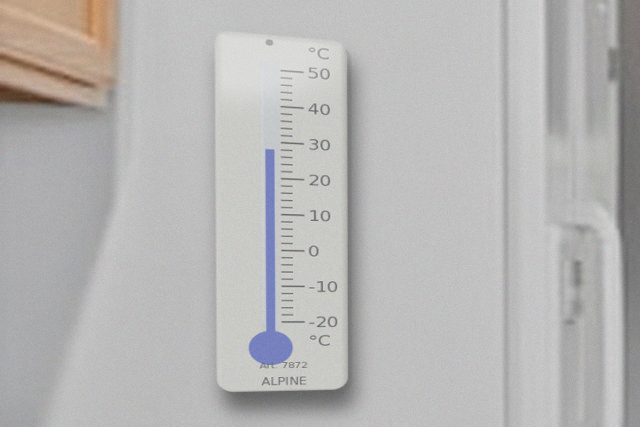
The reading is 28 °C
